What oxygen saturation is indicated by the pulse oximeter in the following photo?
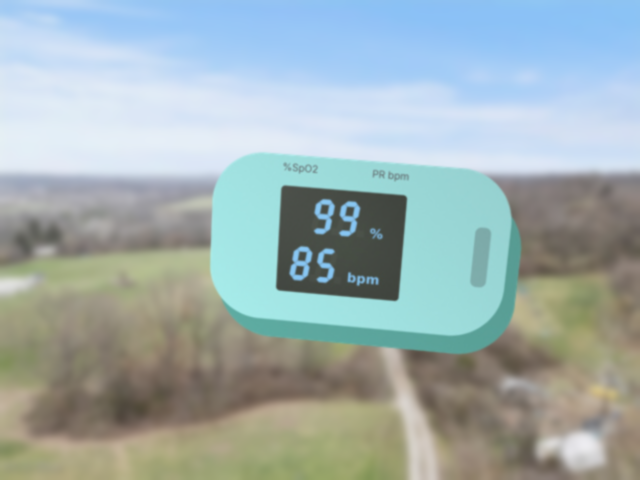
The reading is 99 %
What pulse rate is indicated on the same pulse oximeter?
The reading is 85 bpm
